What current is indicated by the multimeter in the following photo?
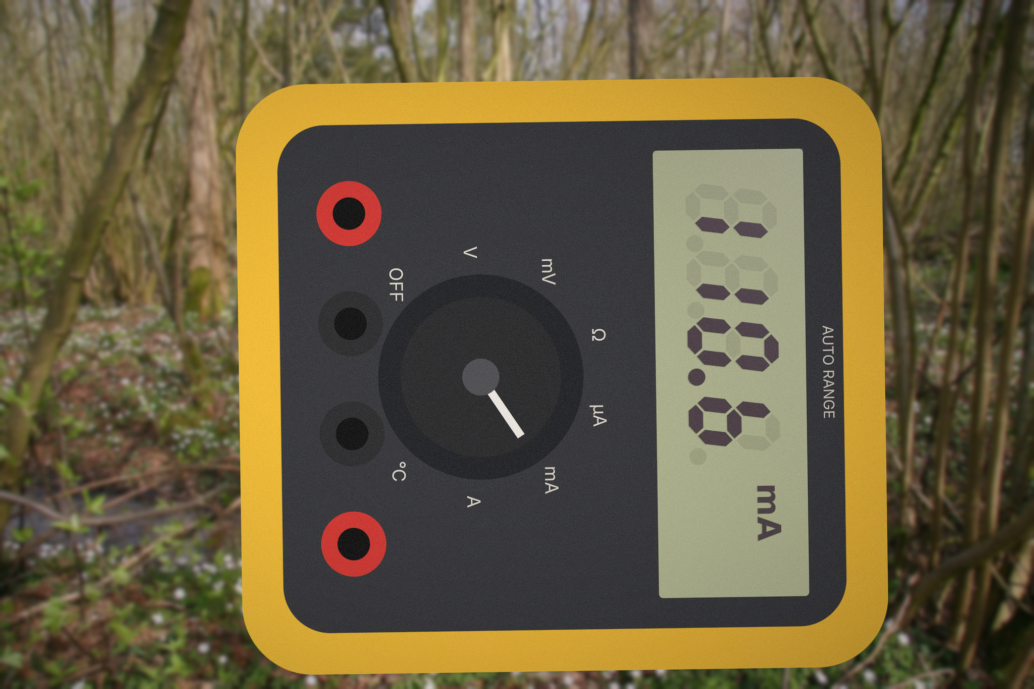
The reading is 110.6 mA
